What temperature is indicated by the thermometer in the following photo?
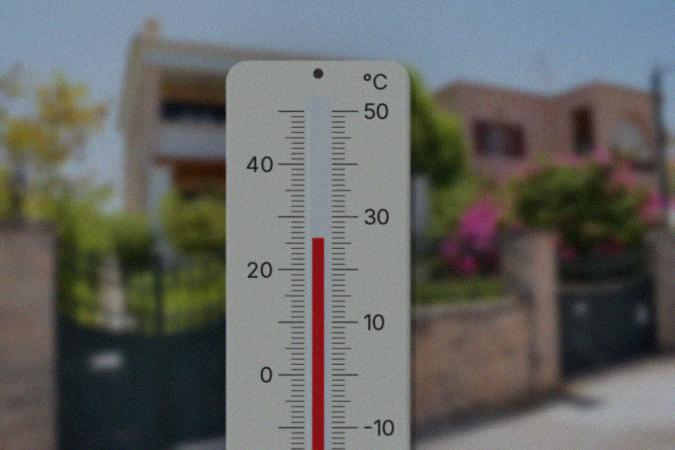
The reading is 26 °C
